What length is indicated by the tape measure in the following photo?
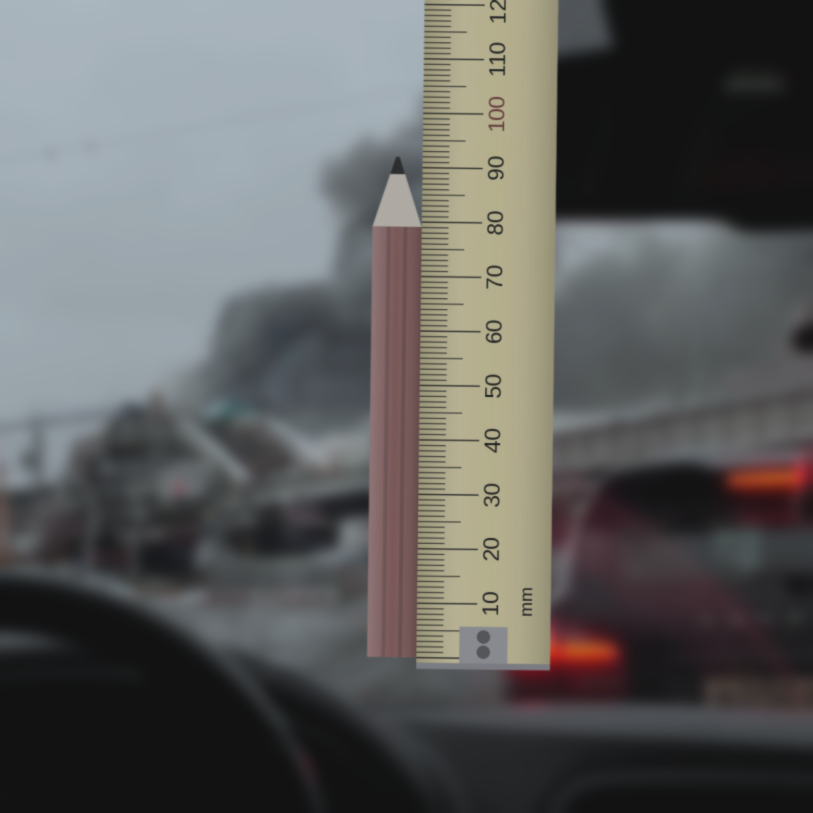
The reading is 92 mm
